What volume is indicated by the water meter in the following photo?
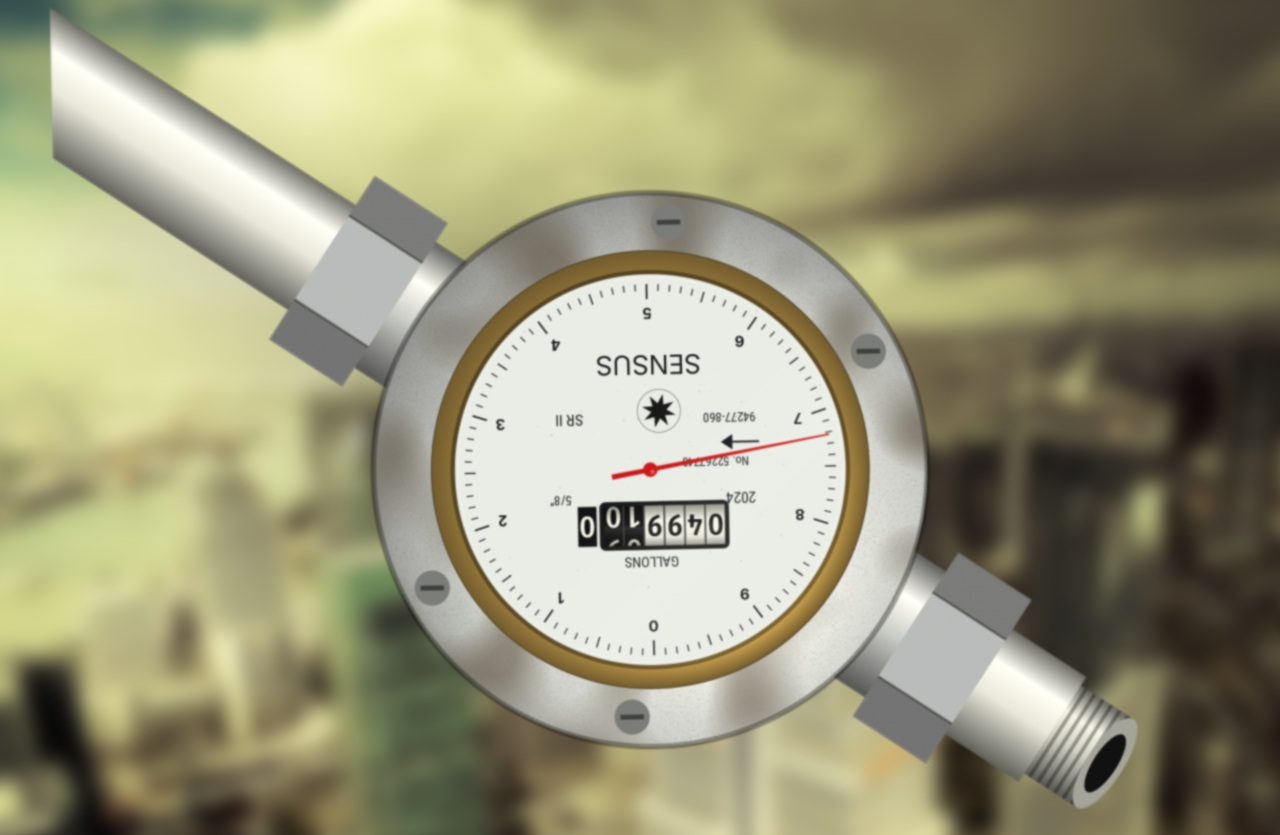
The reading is 499097.2 gal
